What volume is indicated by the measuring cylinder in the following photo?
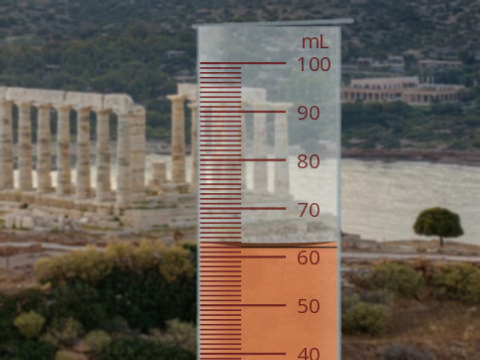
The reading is 62 mL
